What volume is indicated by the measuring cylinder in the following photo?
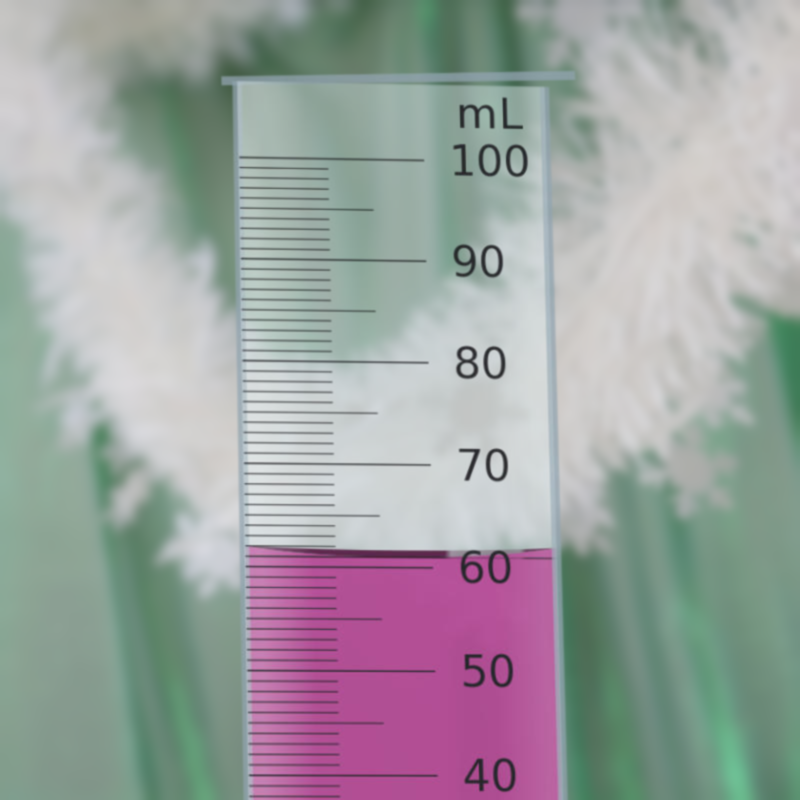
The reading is 61 mL
